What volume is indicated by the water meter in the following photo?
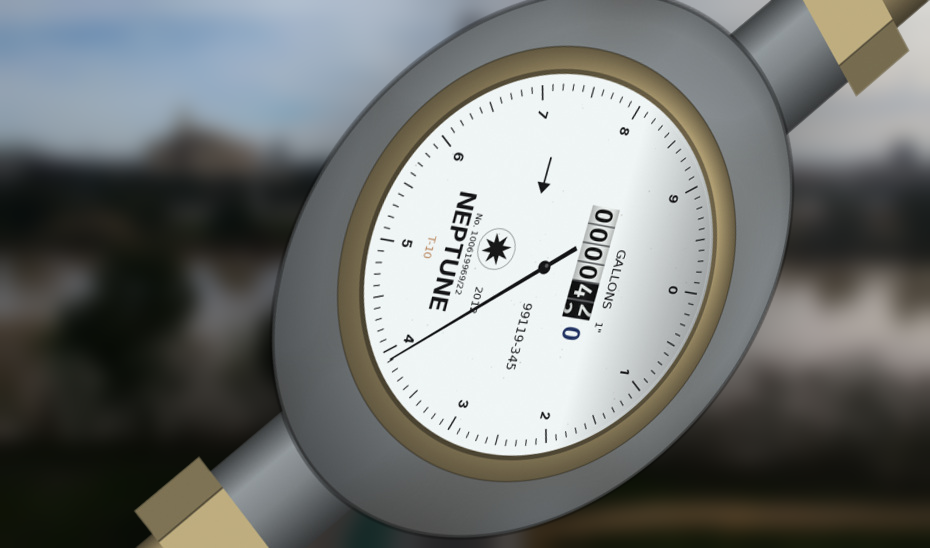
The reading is 423.9 gal
